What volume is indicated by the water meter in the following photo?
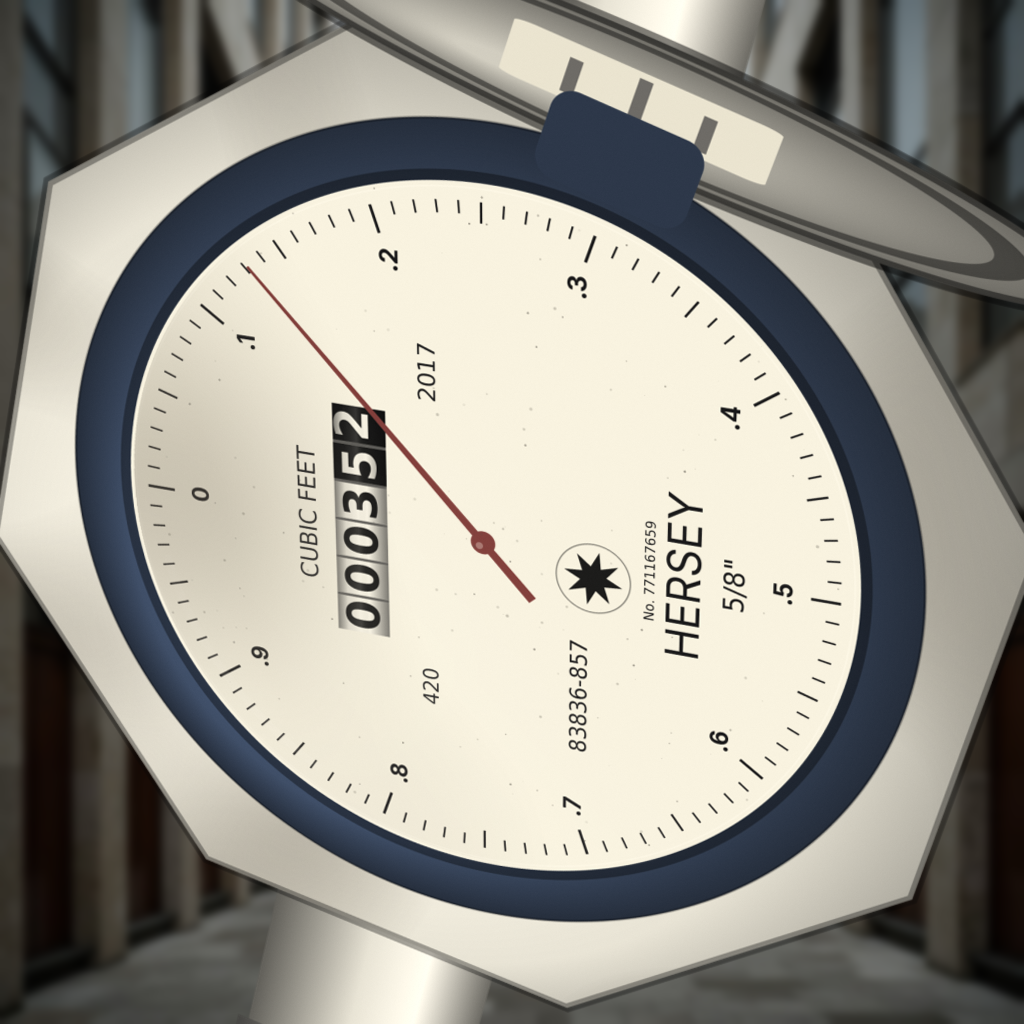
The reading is 352.13 ft³
